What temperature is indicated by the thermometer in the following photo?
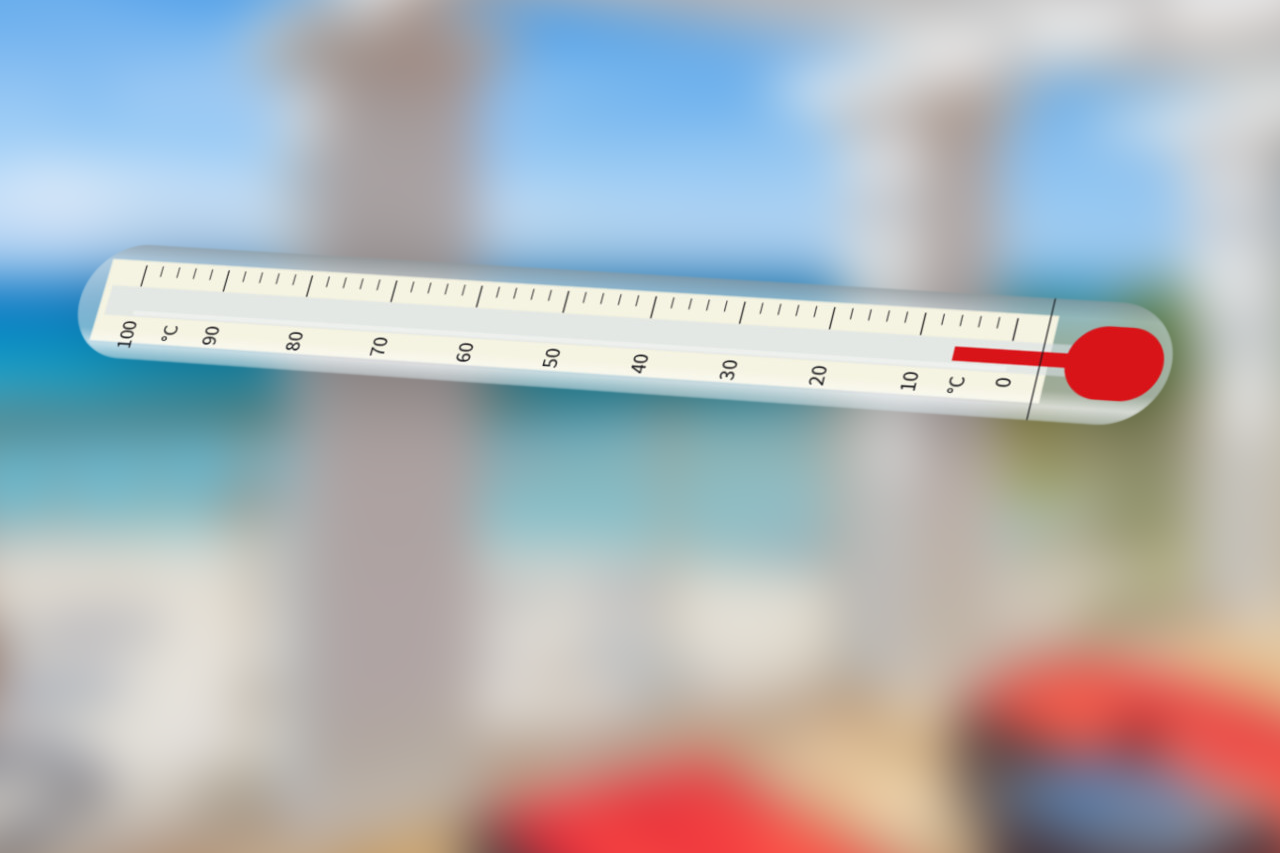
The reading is 6 °C
